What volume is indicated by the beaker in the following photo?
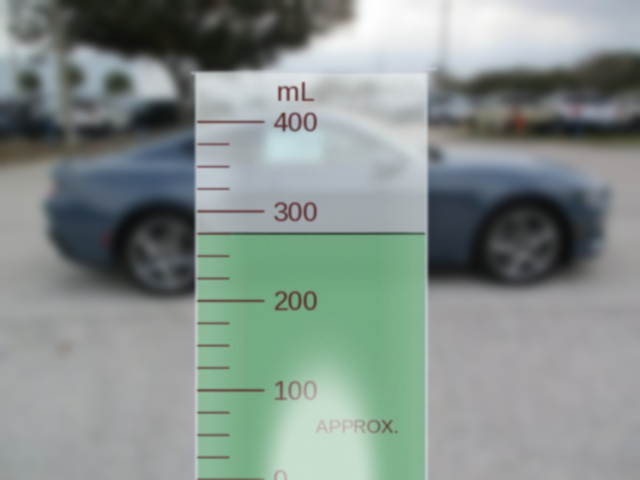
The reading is 275 mL
